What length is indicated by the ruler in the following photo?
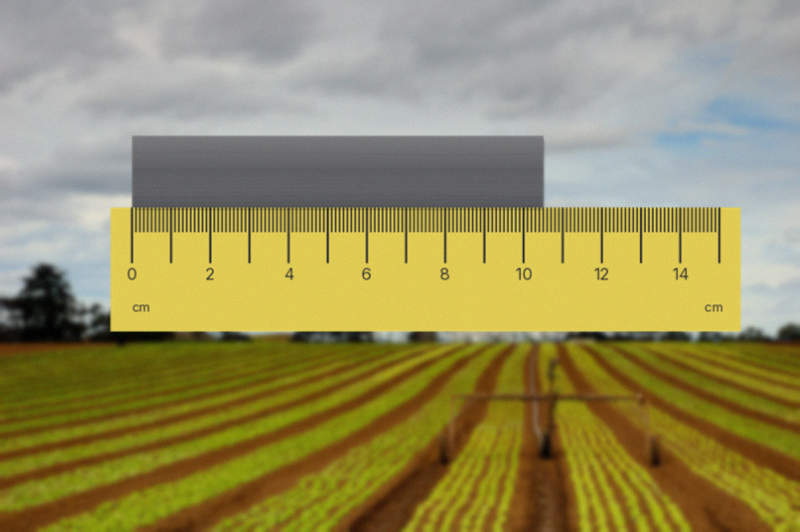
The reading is 10.5 cm
